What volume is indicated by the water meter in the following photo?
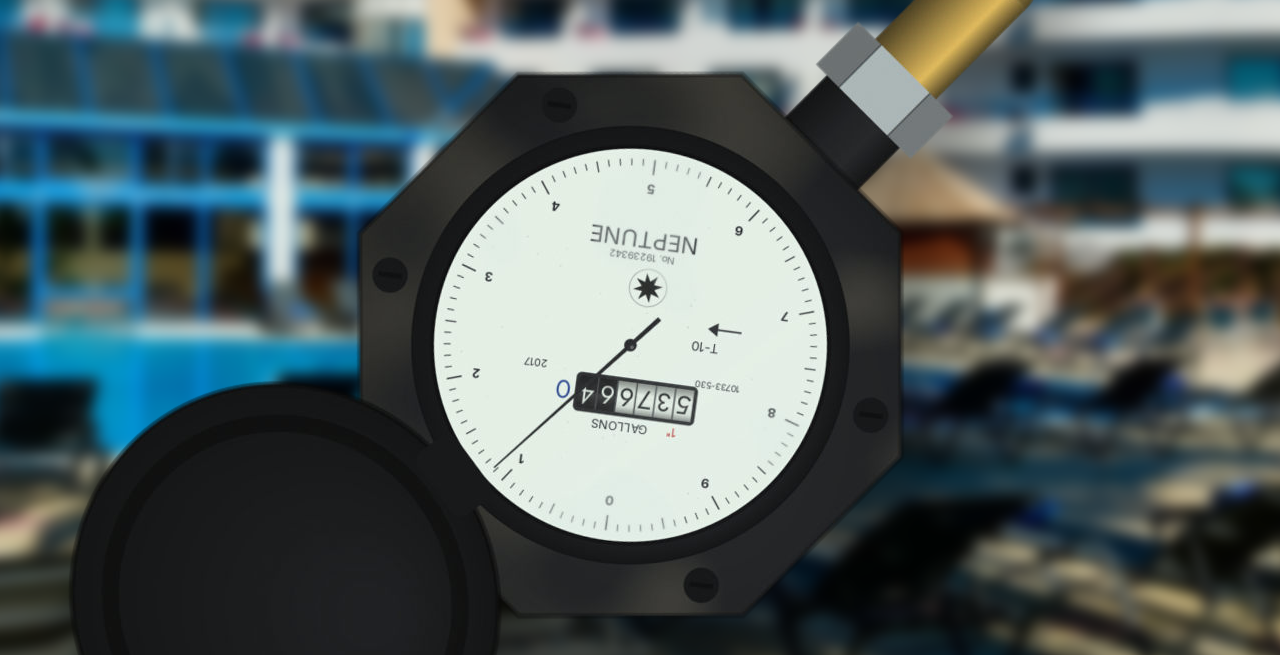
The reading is 5376641.1 gal
